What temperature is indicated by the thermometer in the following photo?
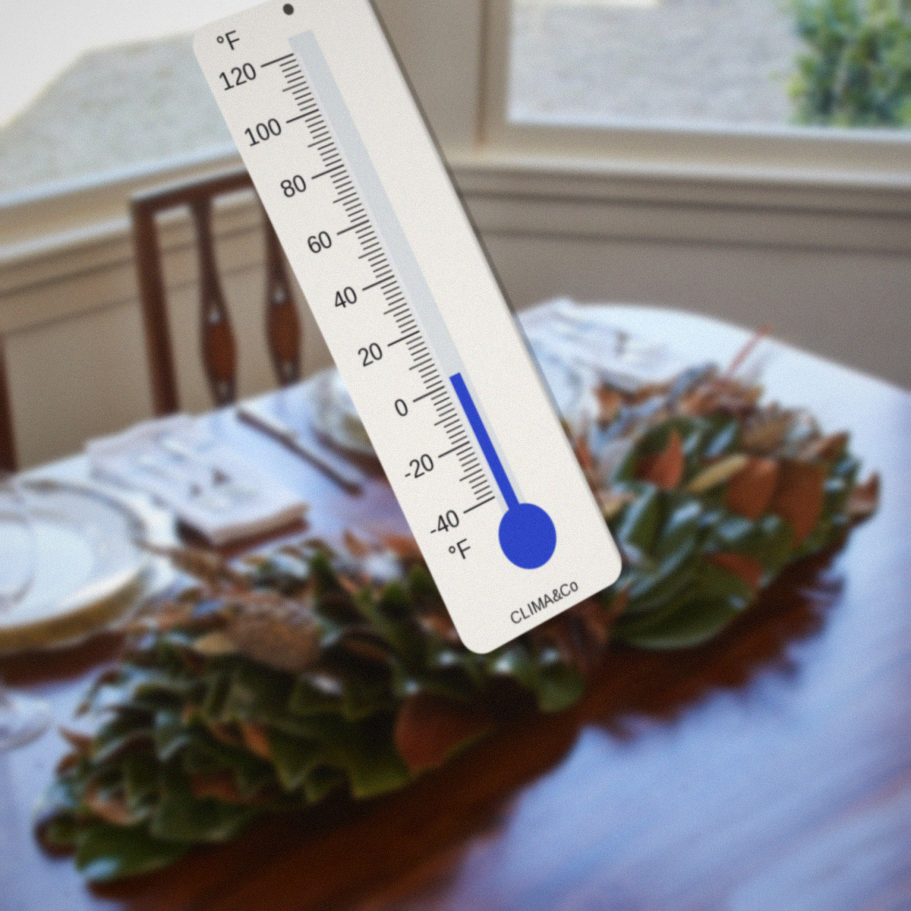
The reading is 2 °F
